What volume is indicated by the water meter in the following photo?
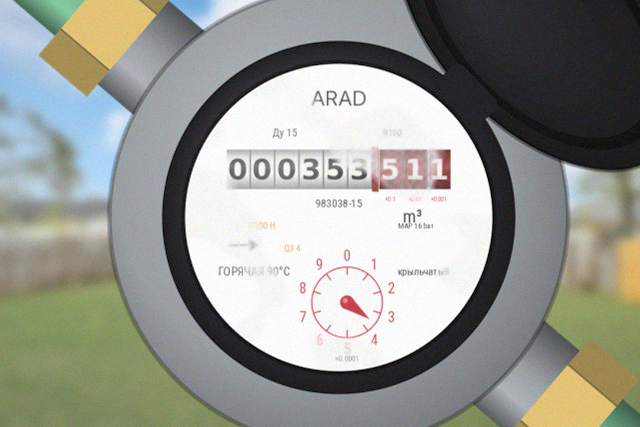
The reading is 353.5113 m³
